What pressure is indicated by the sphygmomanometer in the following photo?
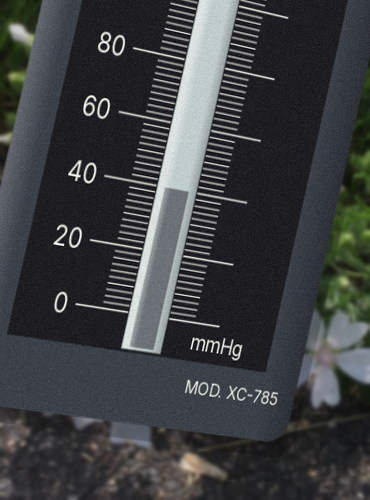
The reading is 40 mmHg
